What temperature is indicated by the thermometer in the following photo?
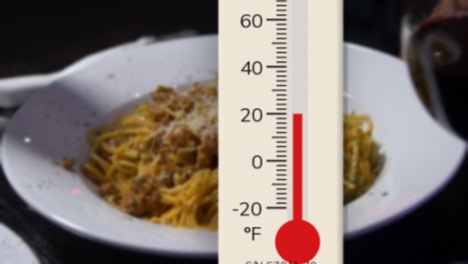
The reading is 20 °F
